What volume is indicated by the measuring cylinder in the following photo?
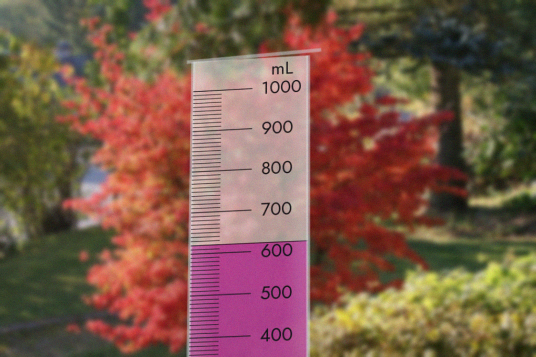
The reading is 620 mL
